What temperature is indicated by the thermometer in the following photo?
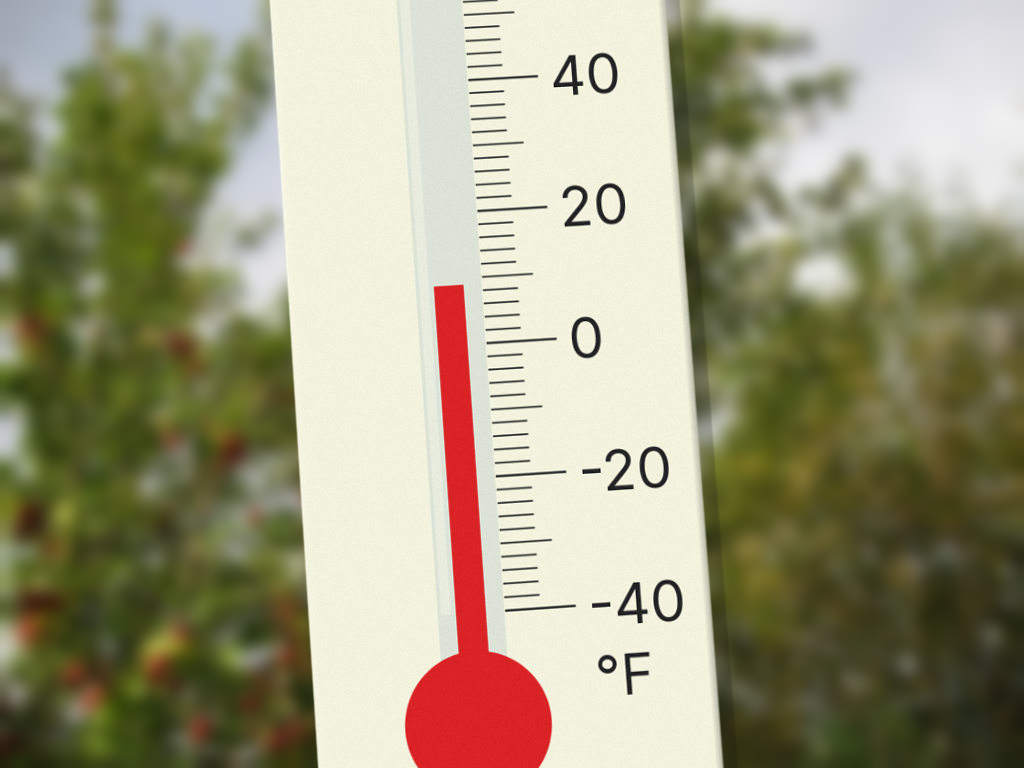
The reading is 9 °F
